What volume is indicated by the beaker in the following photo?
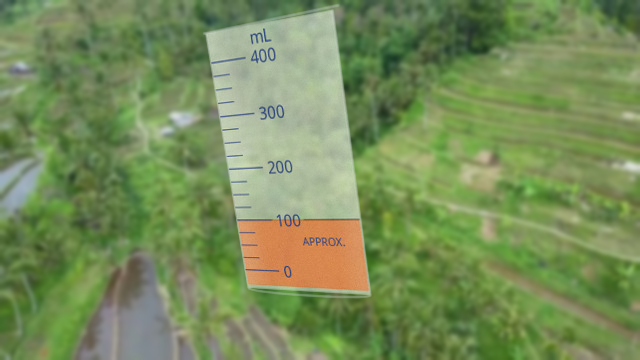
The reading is 100 mL
